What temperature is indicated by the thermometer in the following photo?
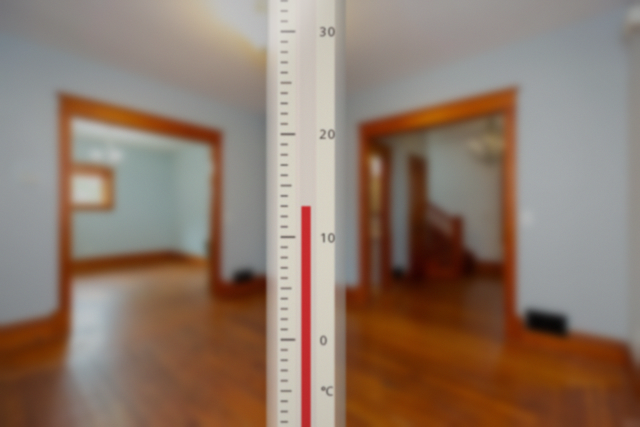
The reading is 13 °C
